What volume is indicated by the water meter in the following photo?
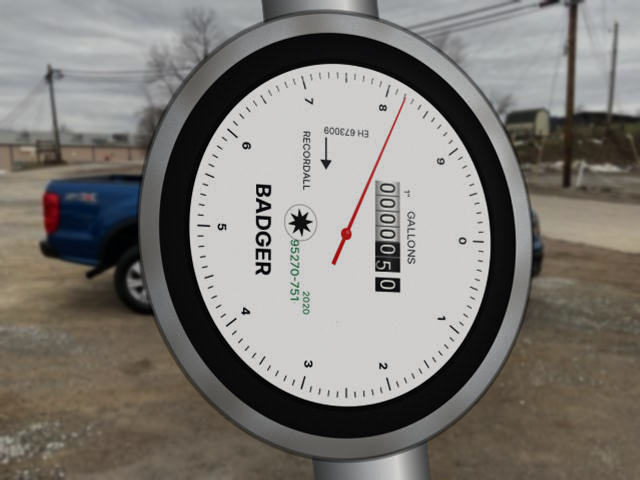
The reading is 48.2 gal
